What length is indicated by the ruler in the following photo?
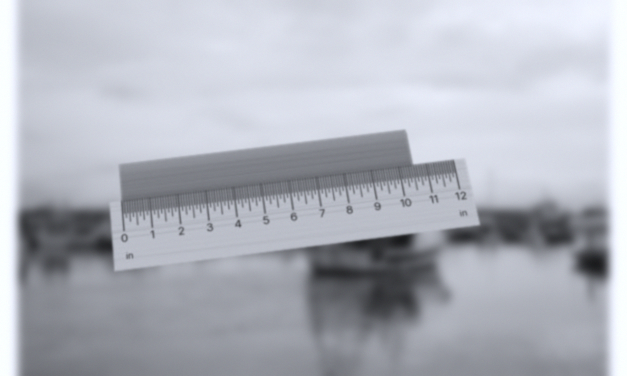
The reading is 10.5 in
